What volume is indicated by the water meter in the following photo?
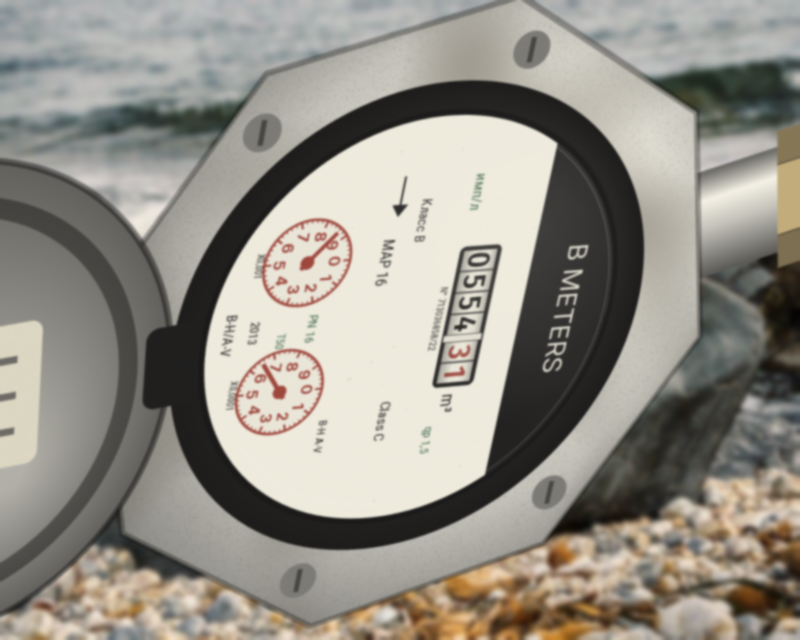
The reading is 554.3186 m³
